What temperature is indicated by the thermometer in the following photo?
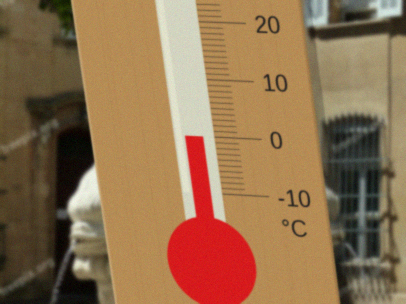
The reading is 0 °C
